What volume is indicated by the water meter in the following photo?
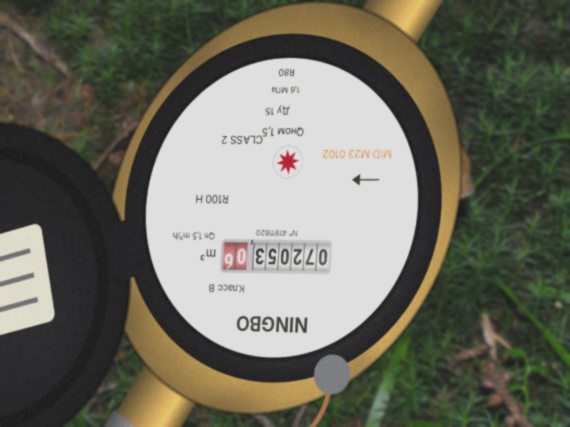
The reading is 72053.06 m³
